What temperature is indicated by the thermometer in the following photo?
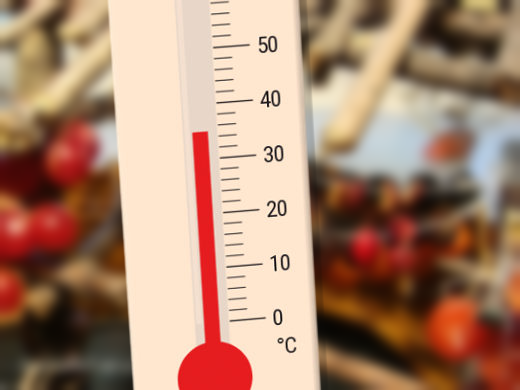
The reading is 35 °C
